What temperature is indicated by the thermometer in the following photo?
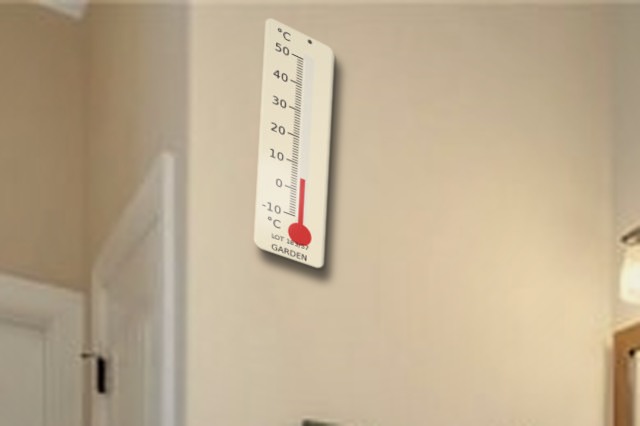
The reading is 5 °C
